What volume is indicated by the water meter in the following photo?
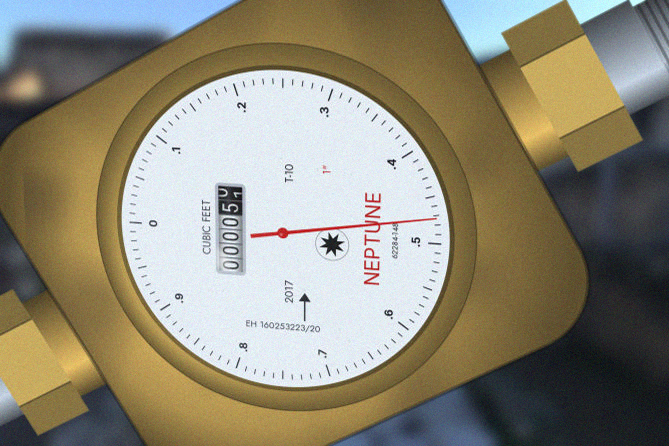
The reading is 50.47 ft³
